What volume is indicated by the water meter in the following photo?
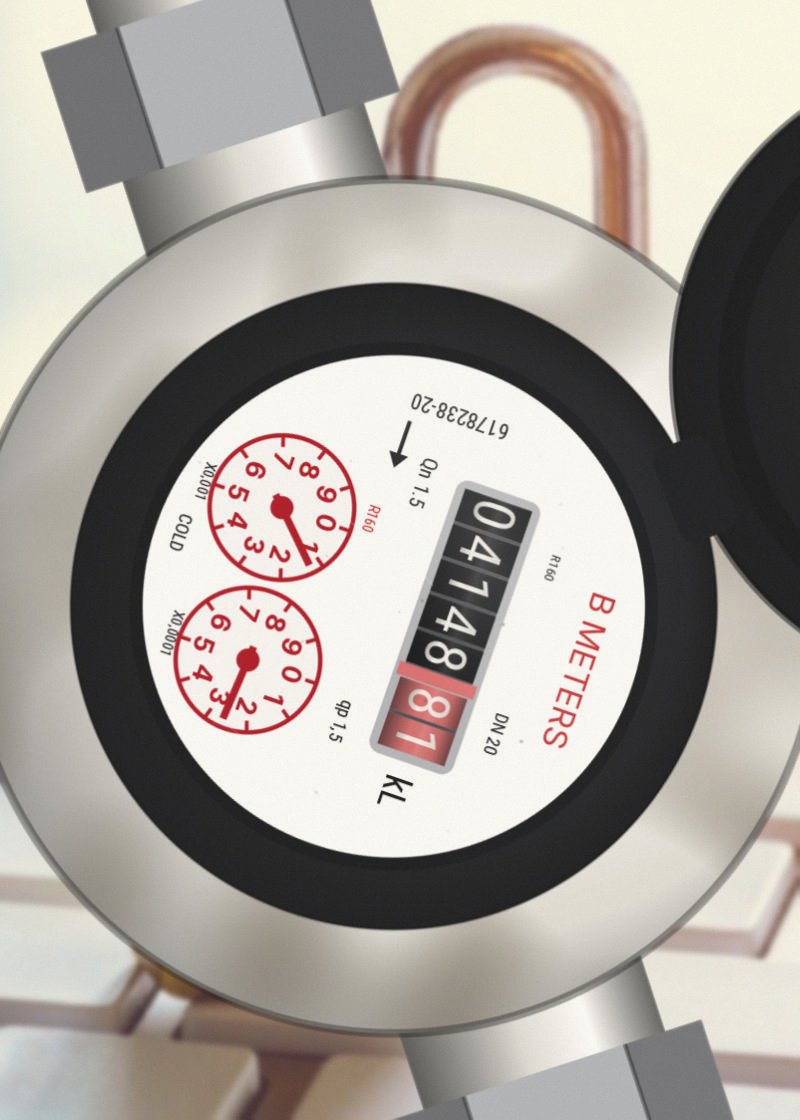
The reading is 4148.8112 kL
